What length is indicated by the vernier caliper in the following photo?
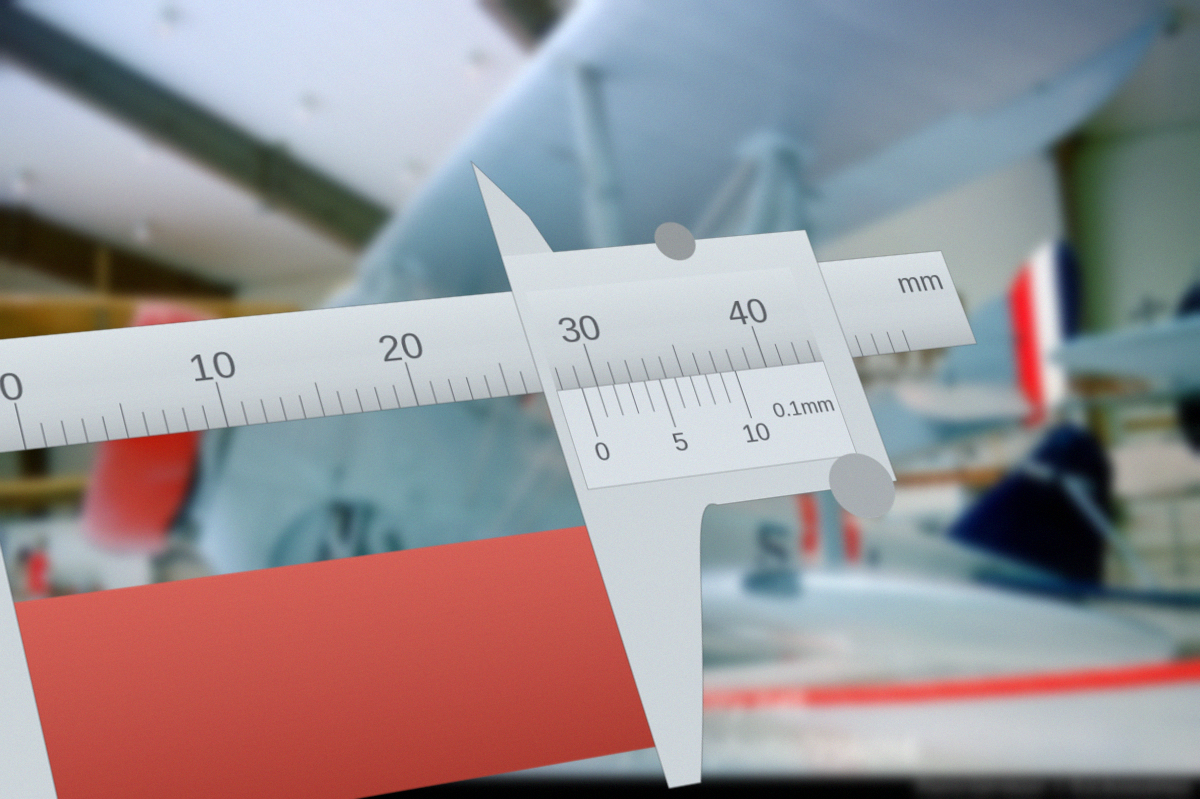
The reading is 29.1 mm
